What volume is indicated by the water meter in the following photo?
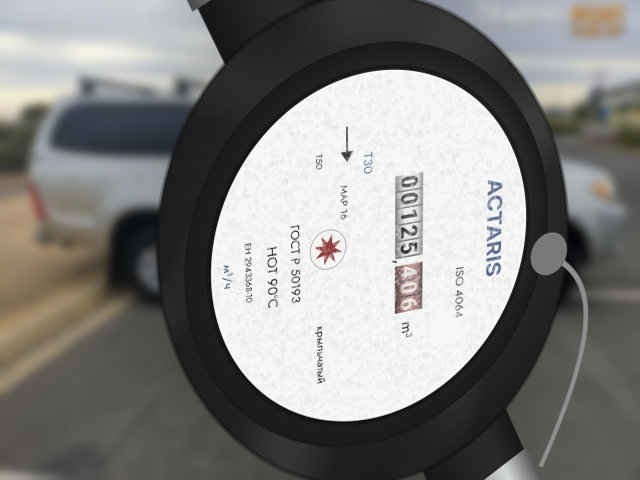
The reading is 125.406 m³
